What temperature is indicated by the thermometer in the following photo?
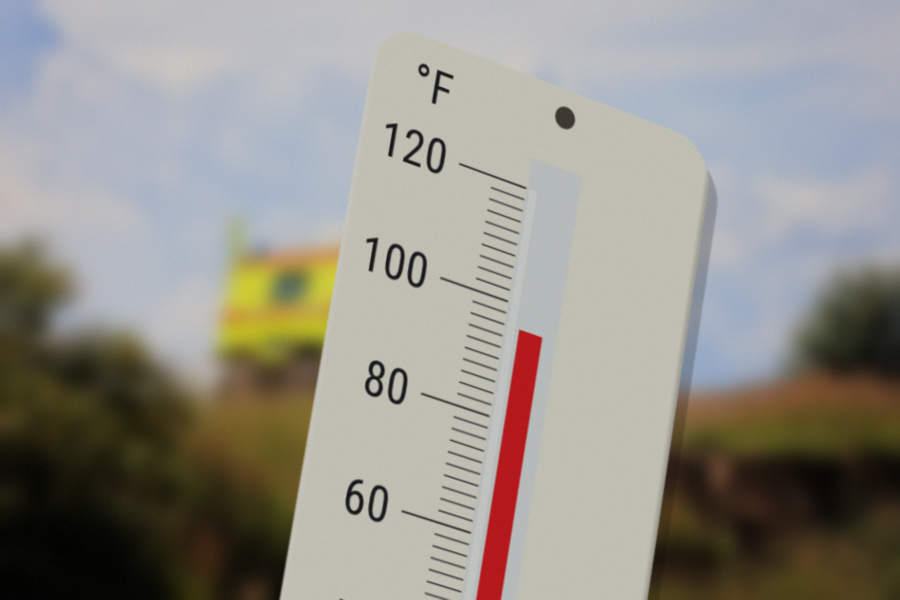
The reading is 96 °F
